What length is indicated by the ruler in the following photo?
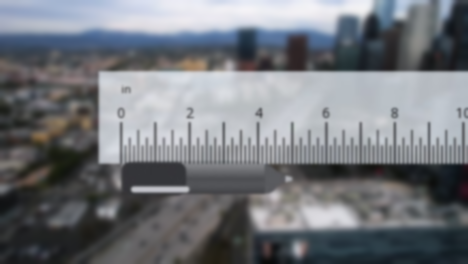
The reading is 5 in
